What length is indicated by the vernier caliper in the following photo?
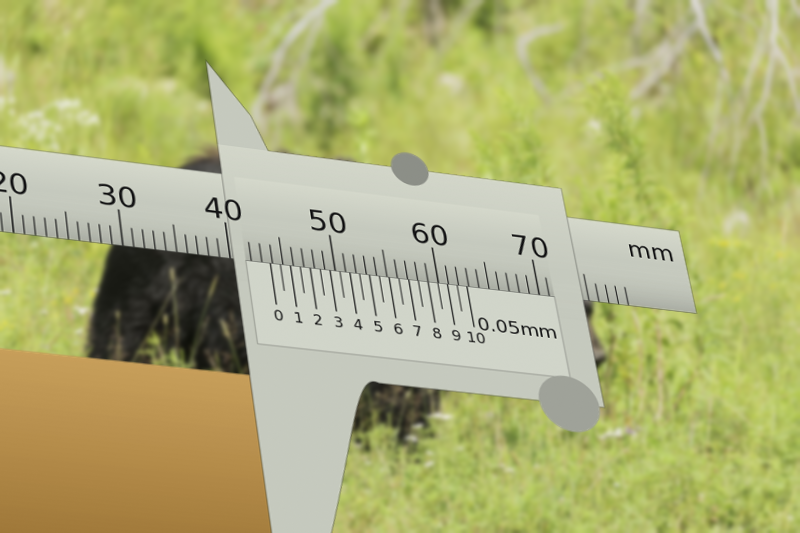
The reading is 43.8 mm
